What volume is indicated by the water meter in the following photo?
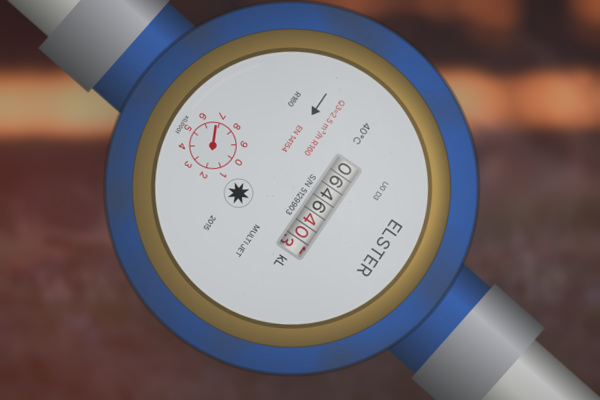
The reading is 646.4026 kL
